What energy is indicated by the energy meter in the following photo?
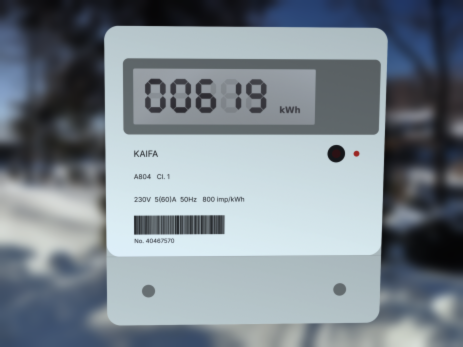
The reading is 619 kWh
